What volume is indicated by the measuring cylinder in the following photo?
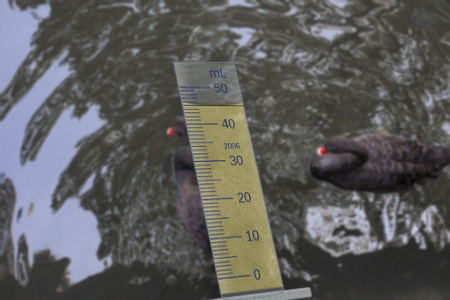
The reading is 45 mL
